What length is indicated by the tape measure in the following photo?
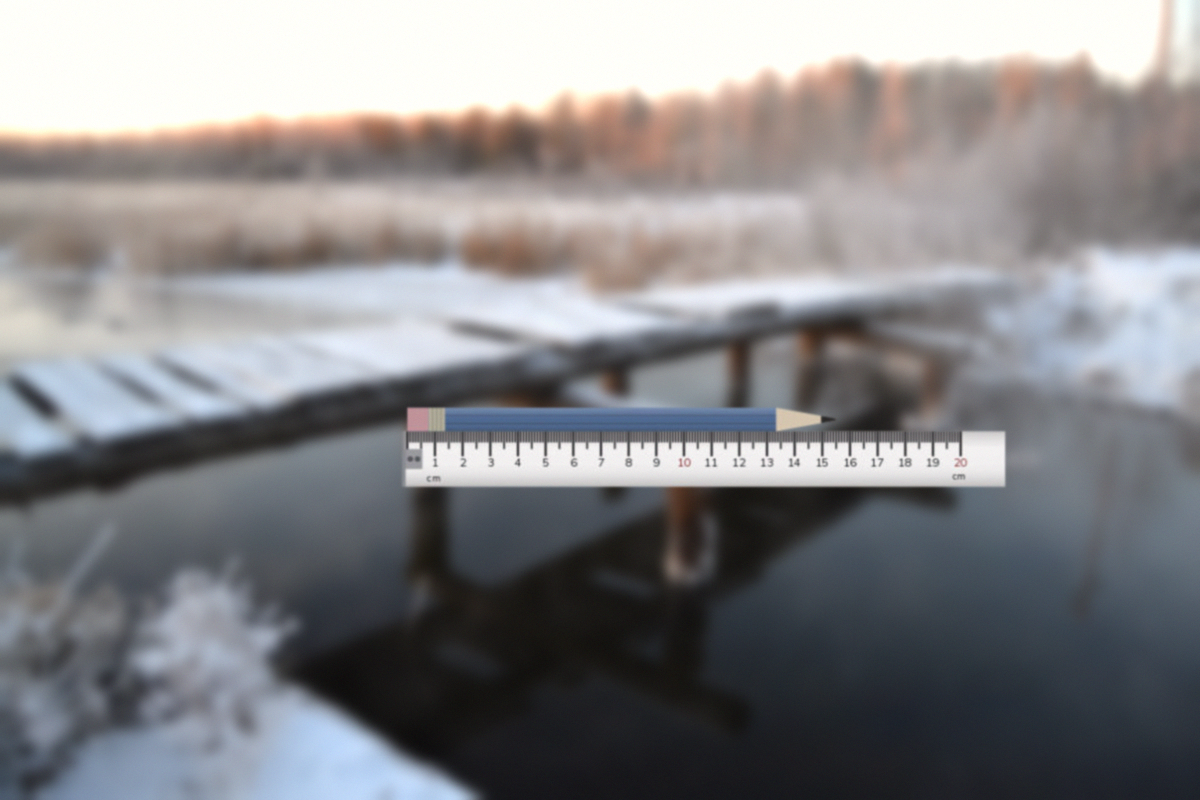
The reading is 15.5 cm
